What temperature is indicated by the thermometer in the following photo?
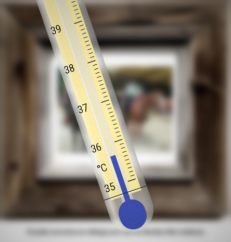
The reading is 35.7 °C
